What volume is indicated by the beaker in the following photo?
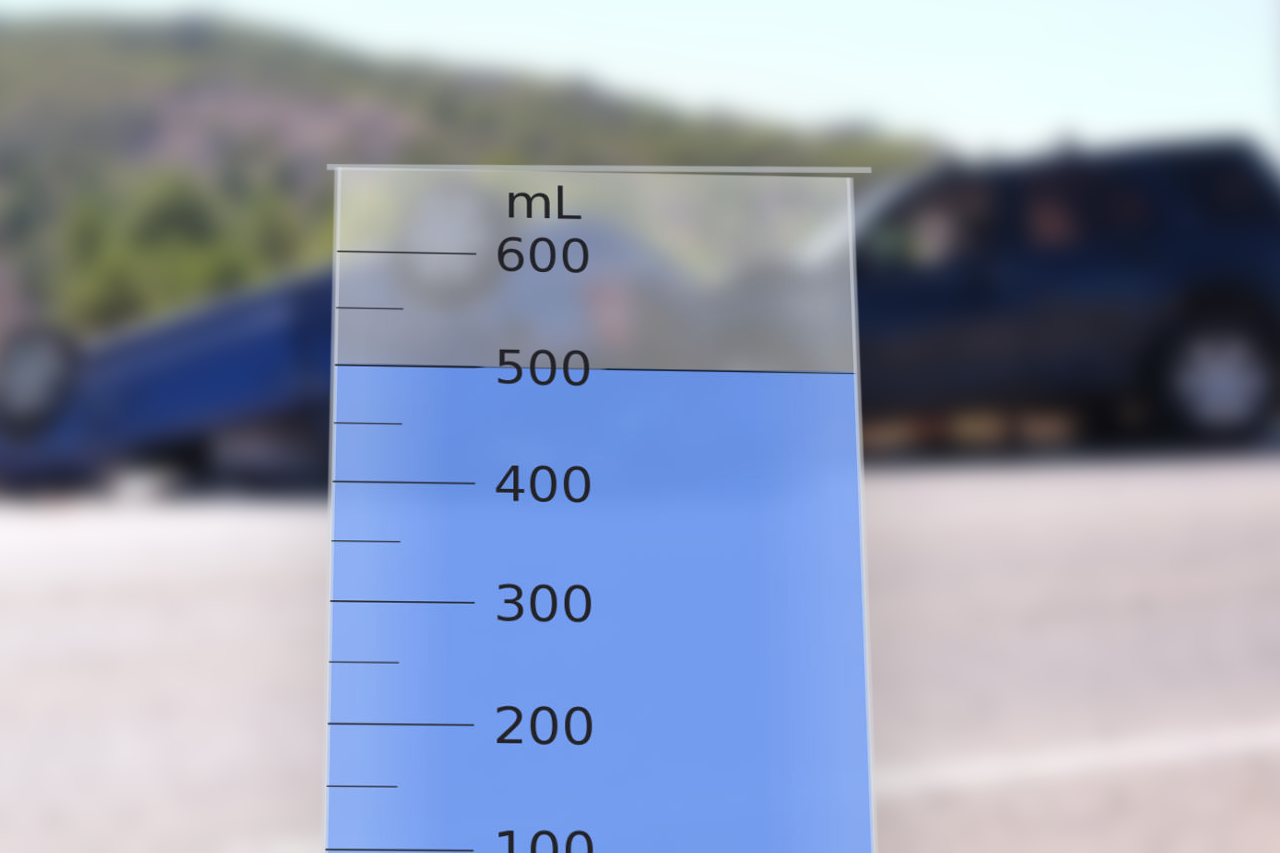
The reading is 500 mL
